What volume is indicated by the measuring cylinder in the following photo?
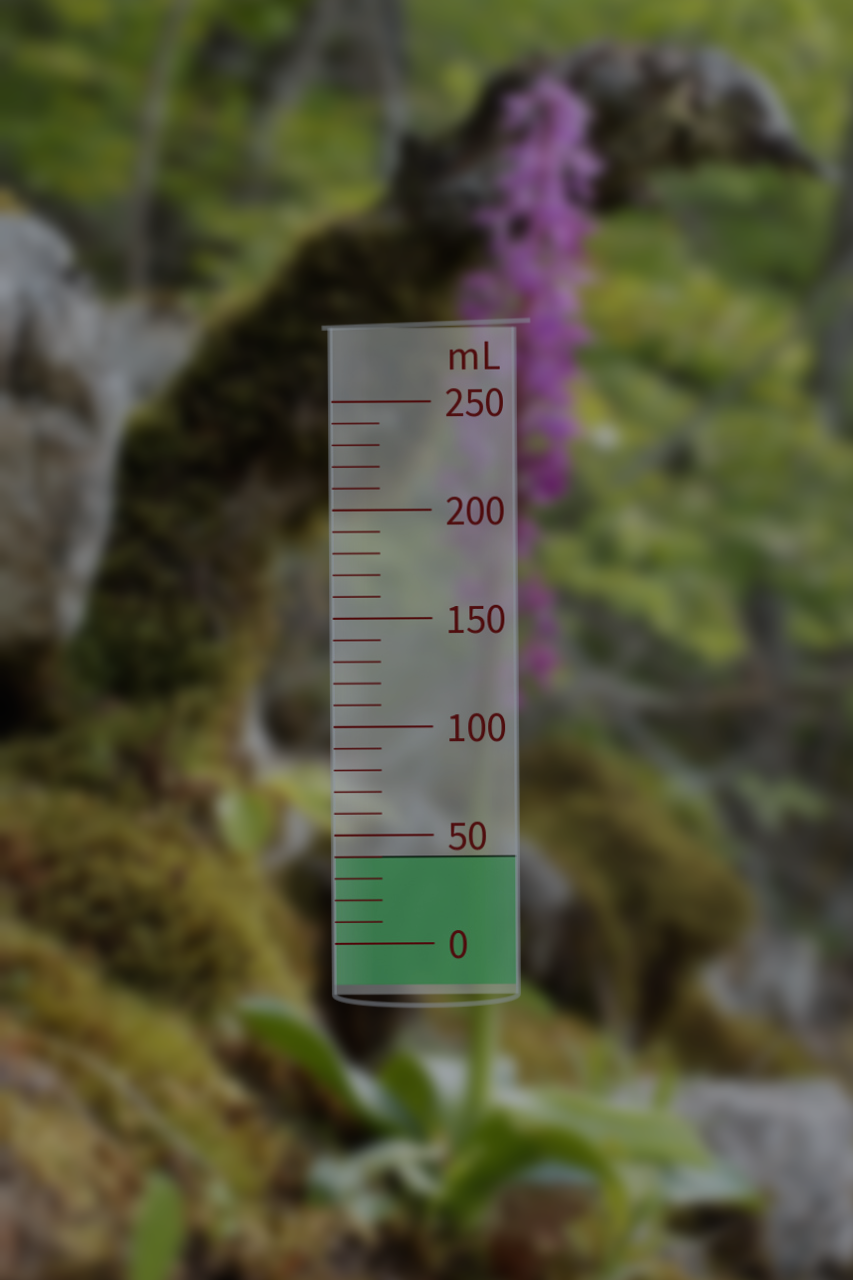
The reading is 40 mL
